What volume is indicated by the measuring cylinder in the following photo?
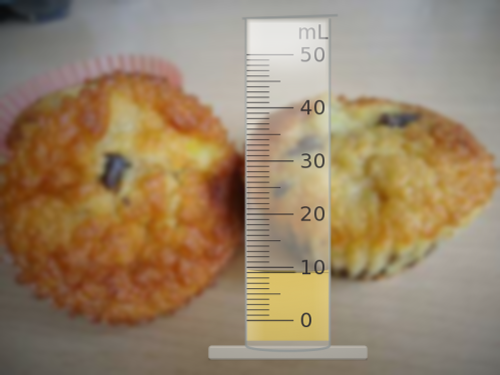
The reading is 9 mL
